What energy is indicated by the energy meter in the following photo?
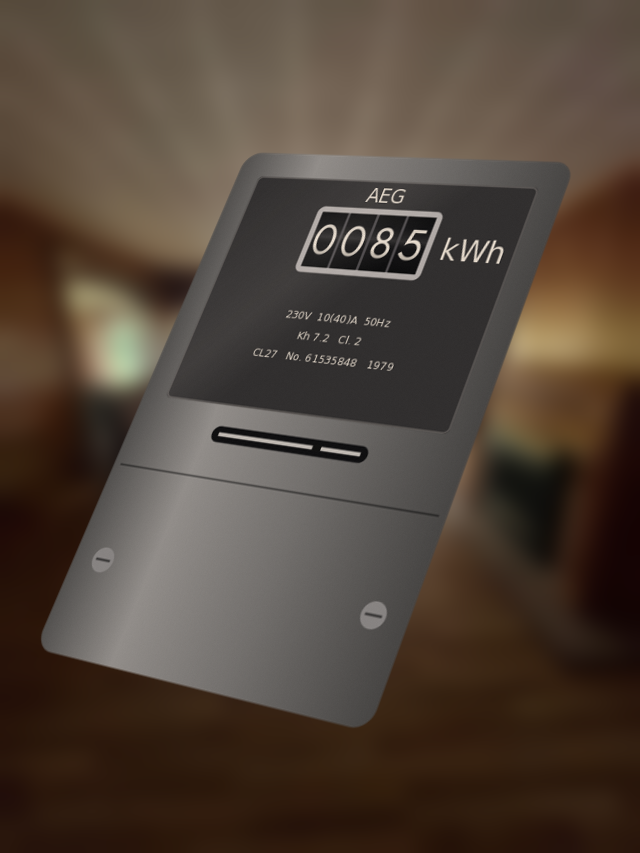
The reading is 85 kWh
